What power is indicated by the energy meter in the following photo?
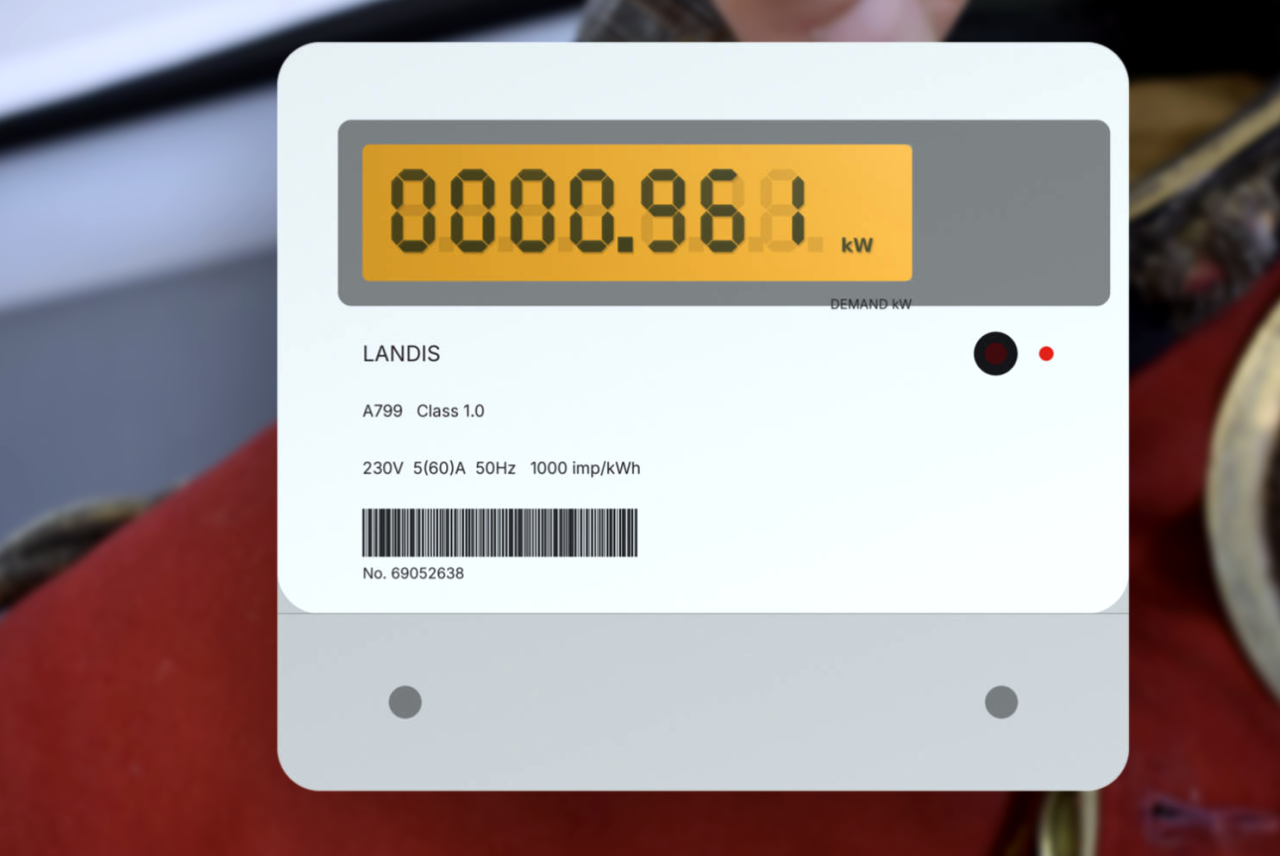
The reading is 0.961 kW
